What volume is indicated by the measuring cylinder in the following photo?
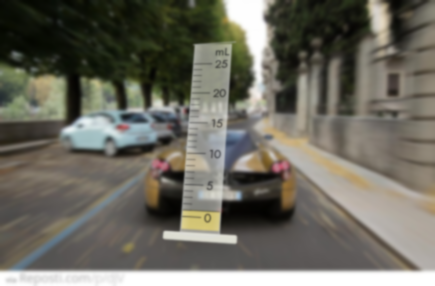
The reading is 1 mL
